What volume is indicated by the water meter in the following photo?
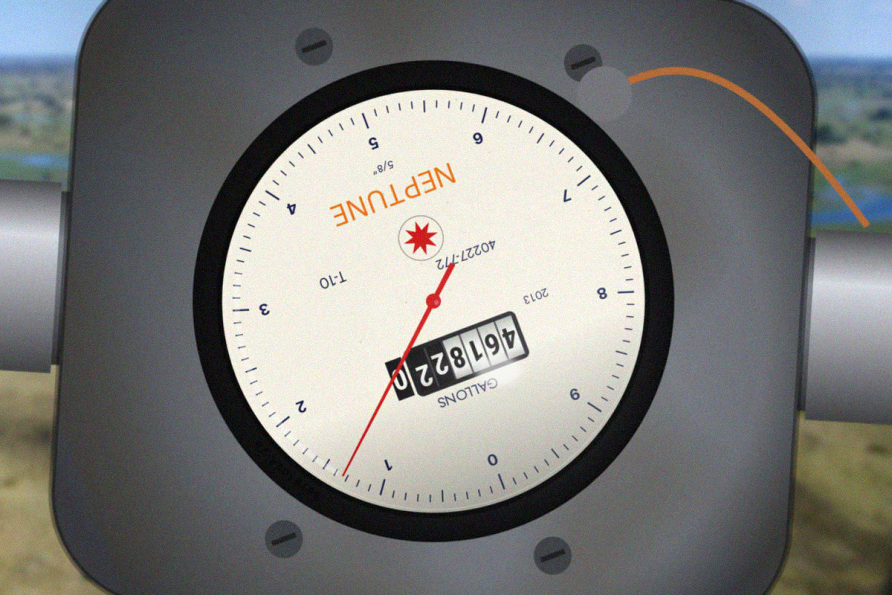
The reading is 4618221.3 gal
